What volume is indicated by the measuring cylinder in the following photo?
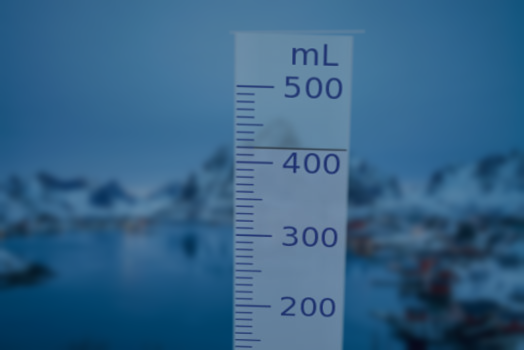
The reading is 420 mL
